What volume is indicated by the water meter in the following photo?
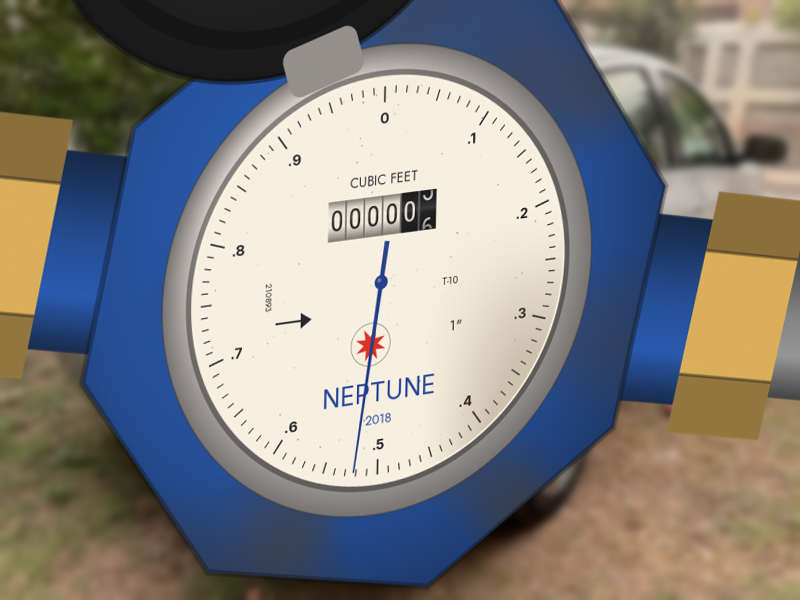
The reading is 5.52 ft³
